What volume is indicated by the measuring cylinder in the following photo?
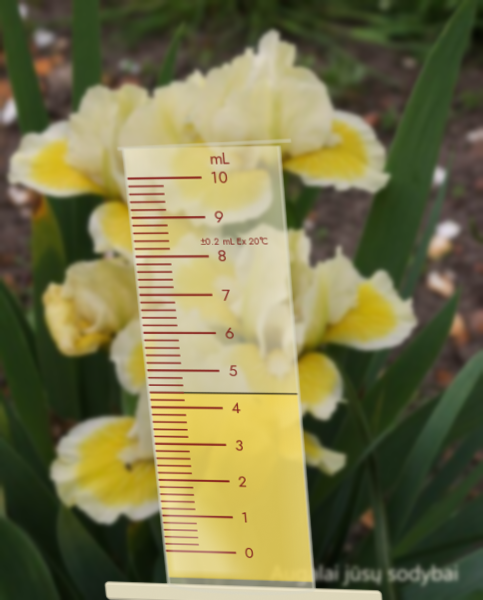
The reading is 4.4 mL
